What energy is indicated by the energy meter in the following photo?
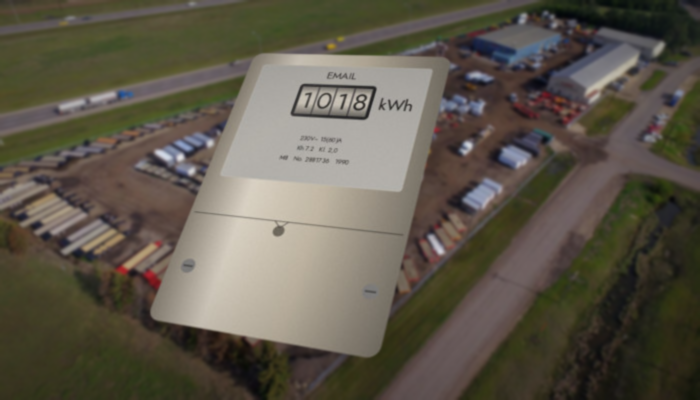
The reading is 1018 kWh
